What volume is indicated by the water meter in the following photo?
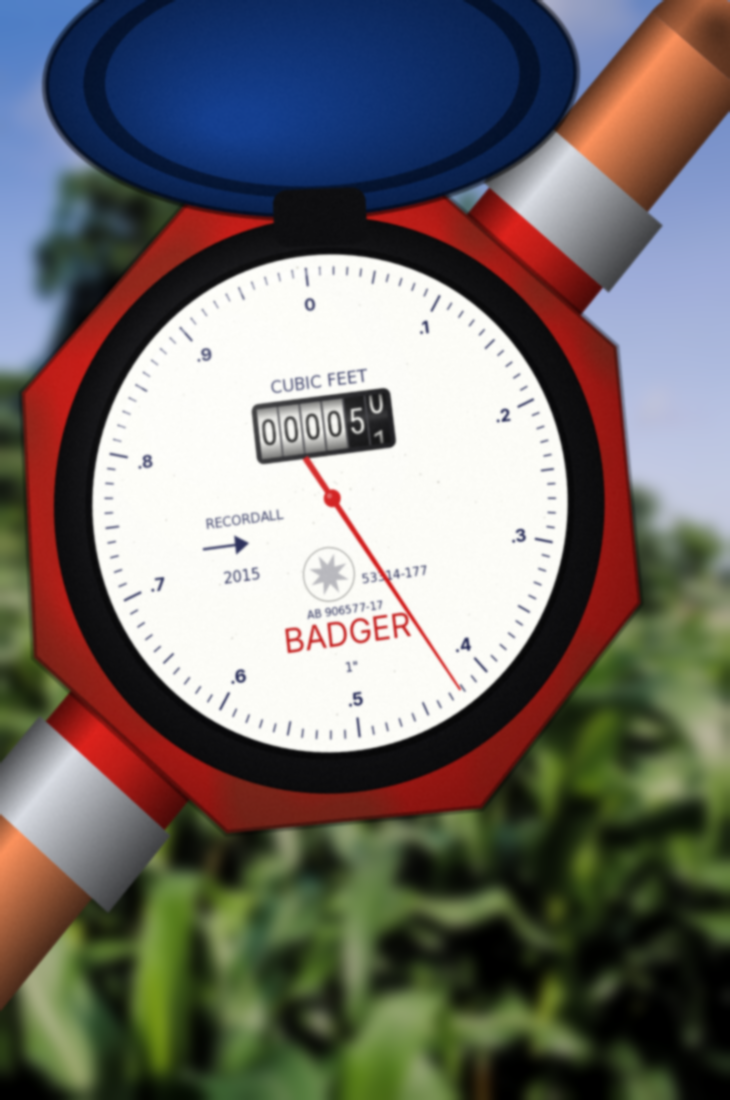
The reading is 50.42 ft³
